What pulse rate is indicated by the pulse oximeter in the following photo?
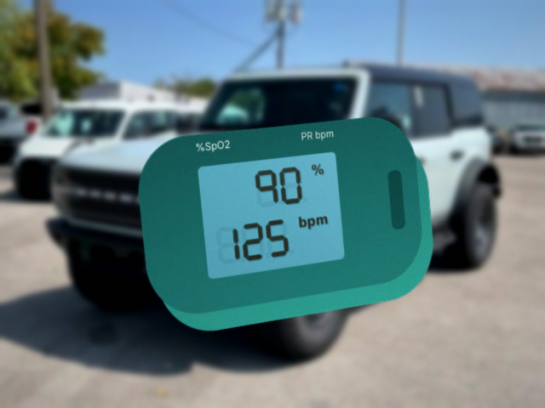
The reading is 125 bpm
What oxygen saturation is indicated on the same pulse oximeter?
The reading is 90 %
